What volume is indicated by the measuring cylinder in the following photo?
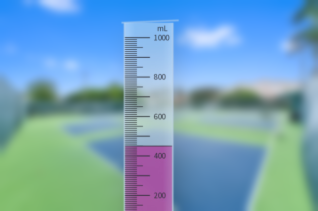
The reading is 450 mL
